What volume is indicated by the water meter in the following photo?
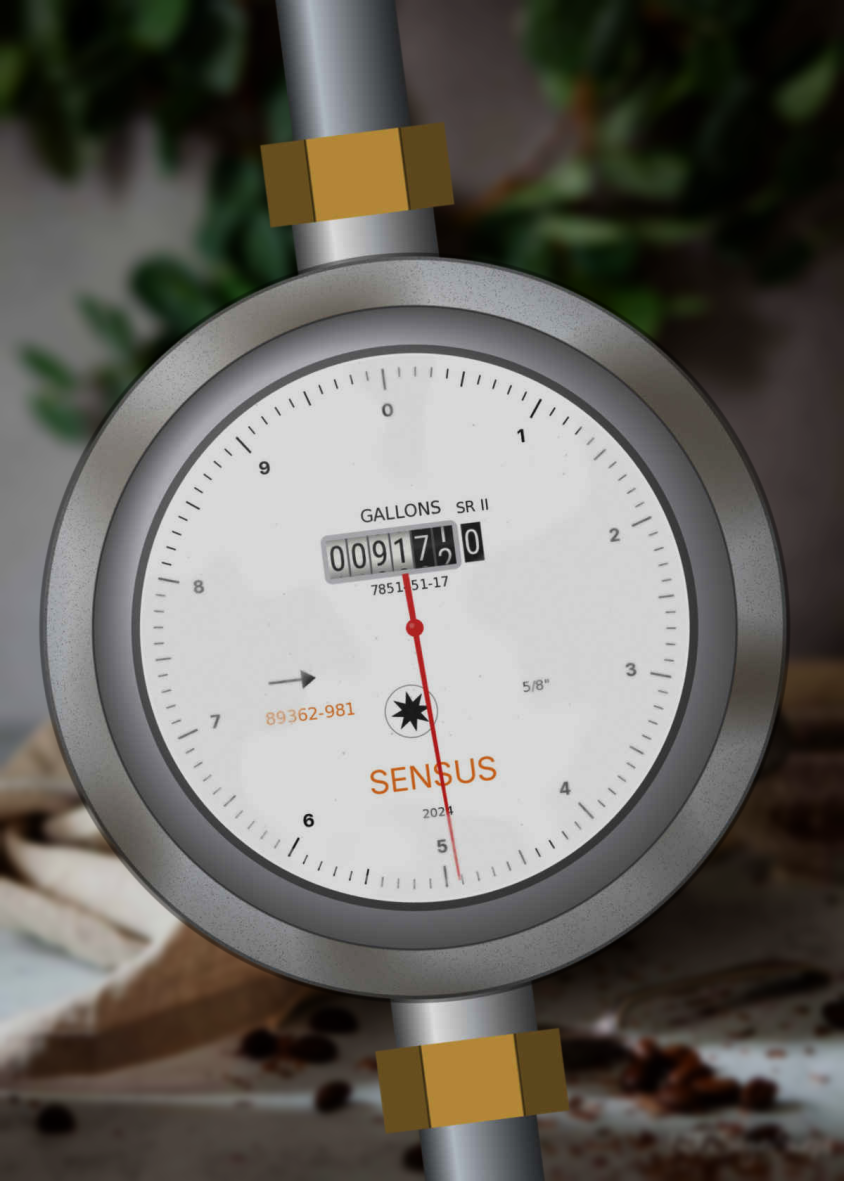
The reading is 91714.9 gal
